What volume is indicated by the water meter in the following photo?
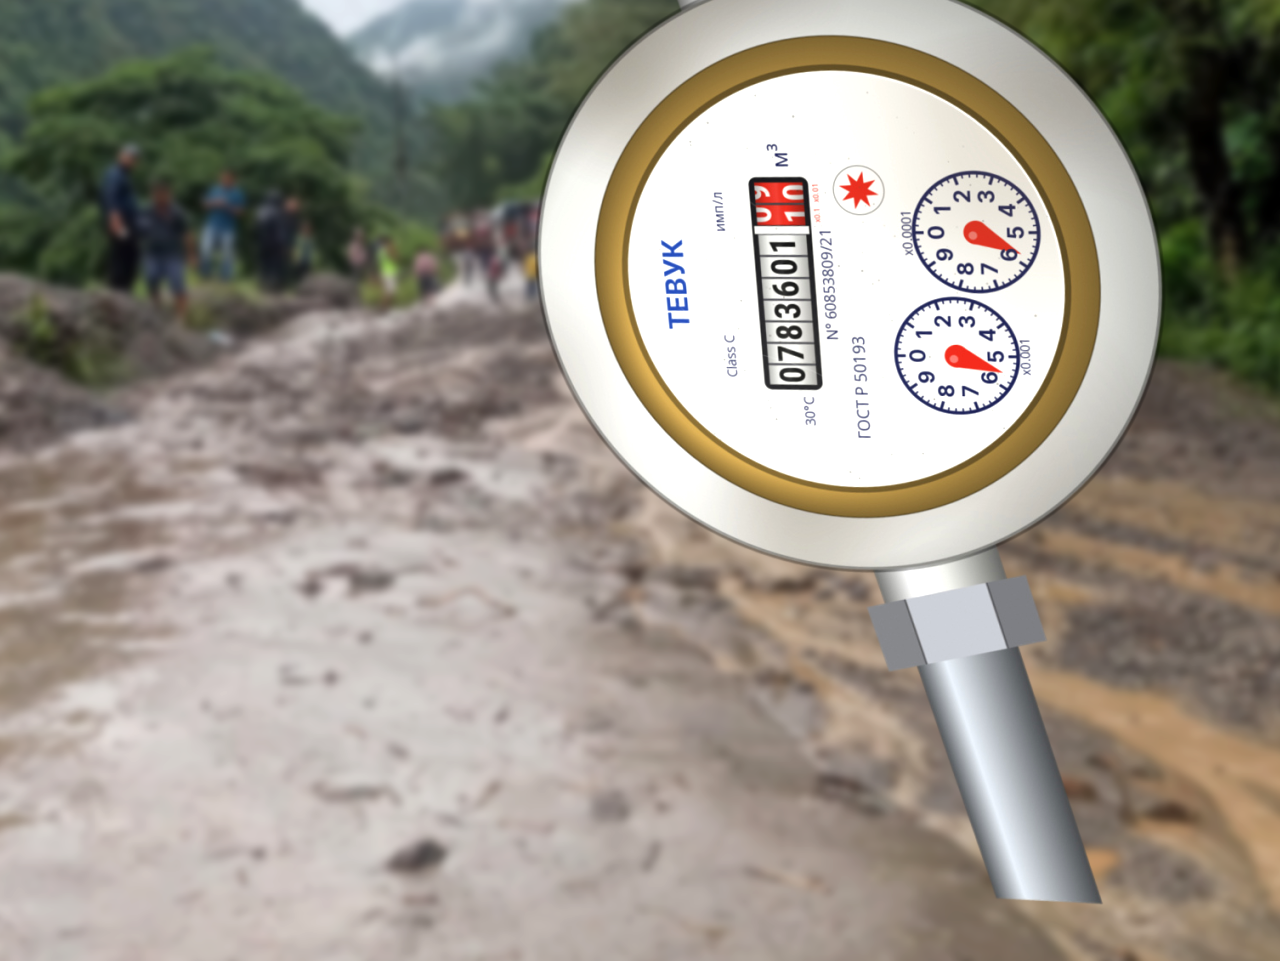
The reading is 783601.0955 m³
